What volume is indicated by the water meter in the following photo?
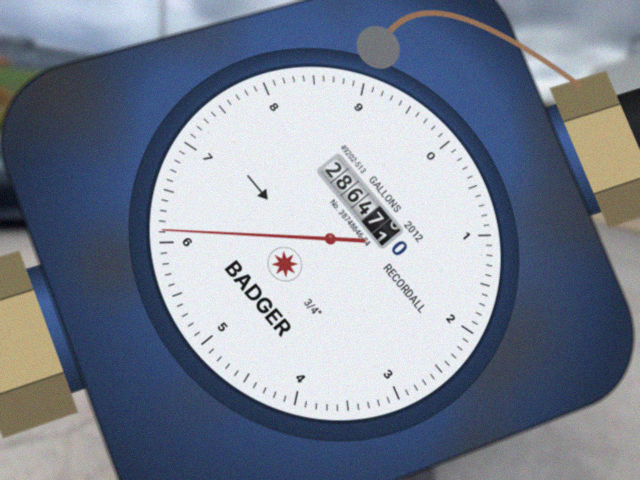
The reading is 2864706.1 gal
